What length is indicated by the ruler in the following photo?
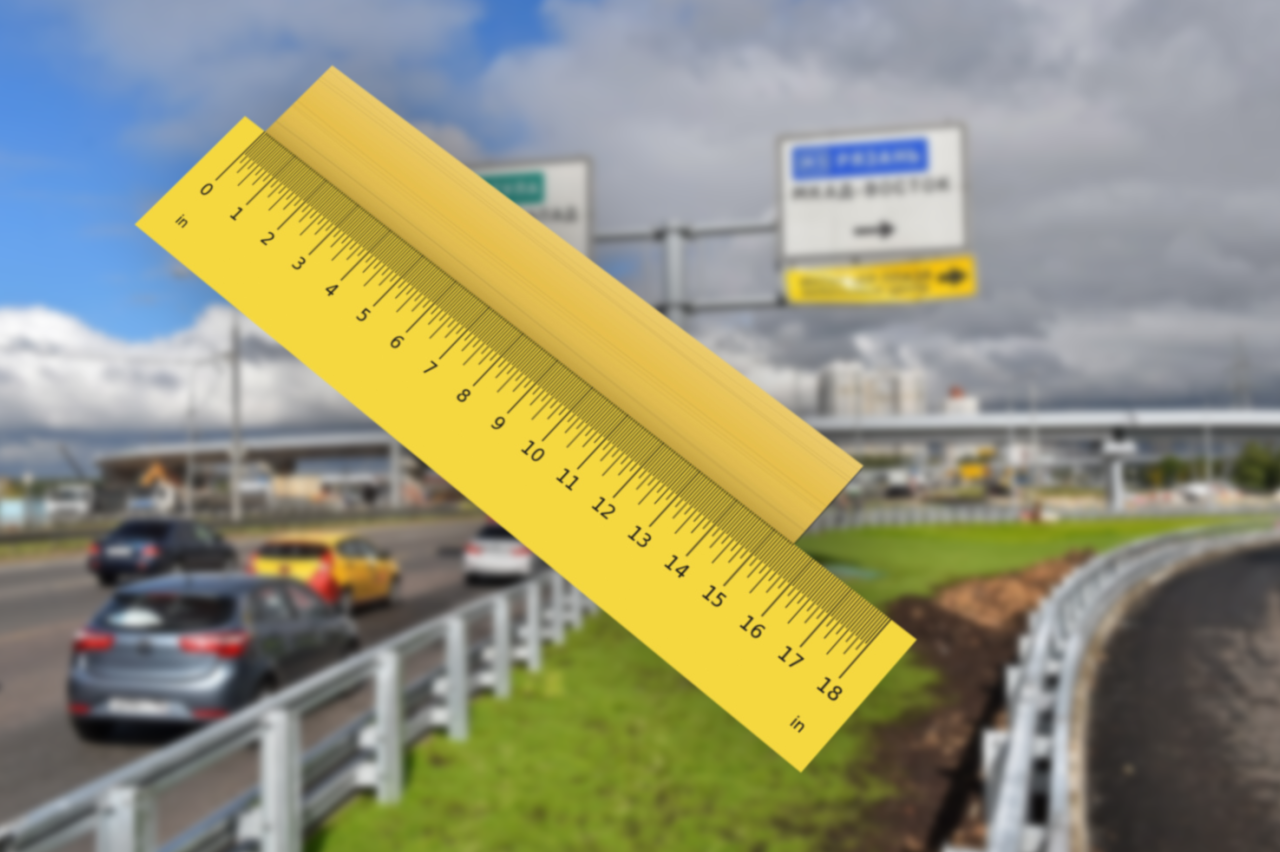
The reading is 15.5 in
